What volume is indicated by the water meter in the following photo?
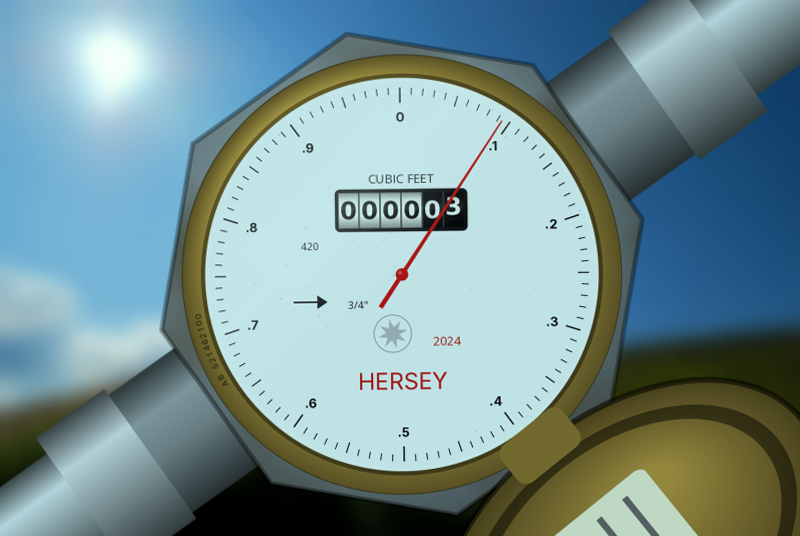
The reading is 3.09 ft³
